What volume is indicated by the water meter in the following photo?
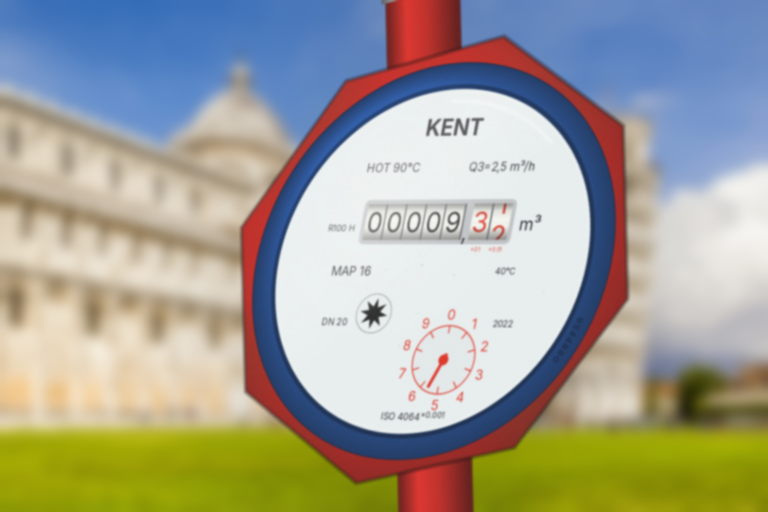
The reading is 9.315 m³
